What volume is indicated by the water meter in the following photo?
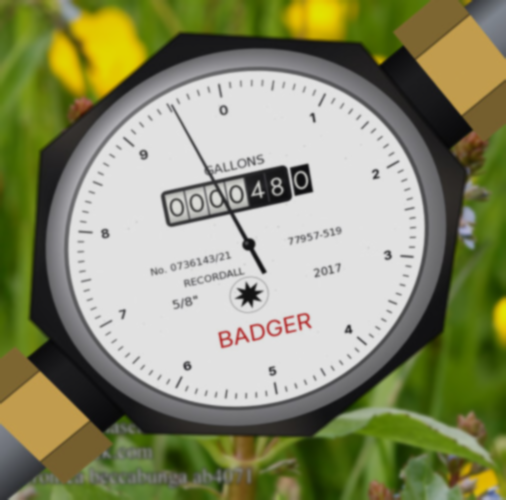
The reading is 479.5 gal
